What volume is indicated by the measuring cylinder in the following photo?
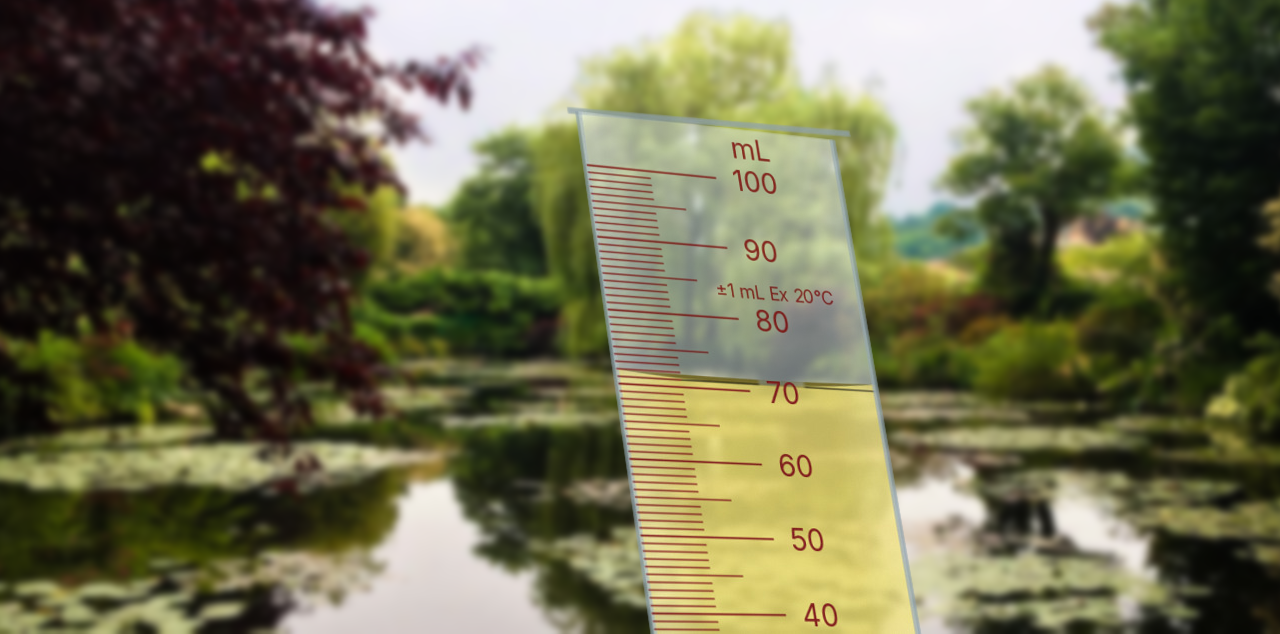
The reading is 71 mL
